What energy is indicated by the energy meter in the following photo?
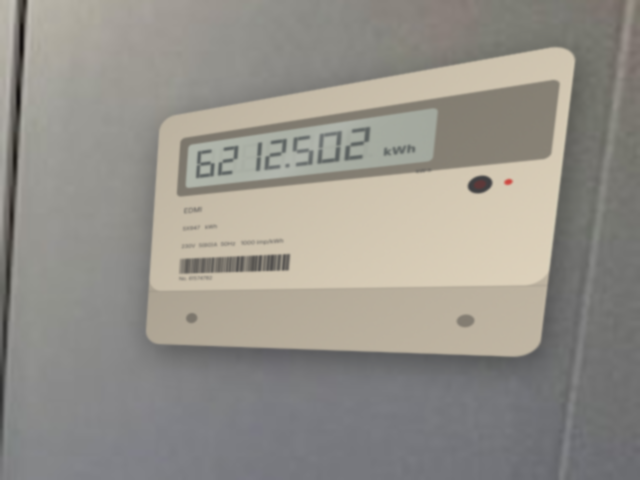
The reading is 6212.502 kWh
